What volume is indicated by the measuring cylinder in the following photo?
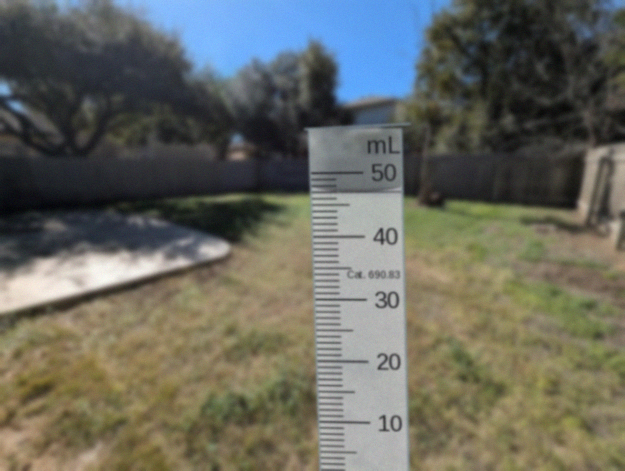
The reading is 47 mL
